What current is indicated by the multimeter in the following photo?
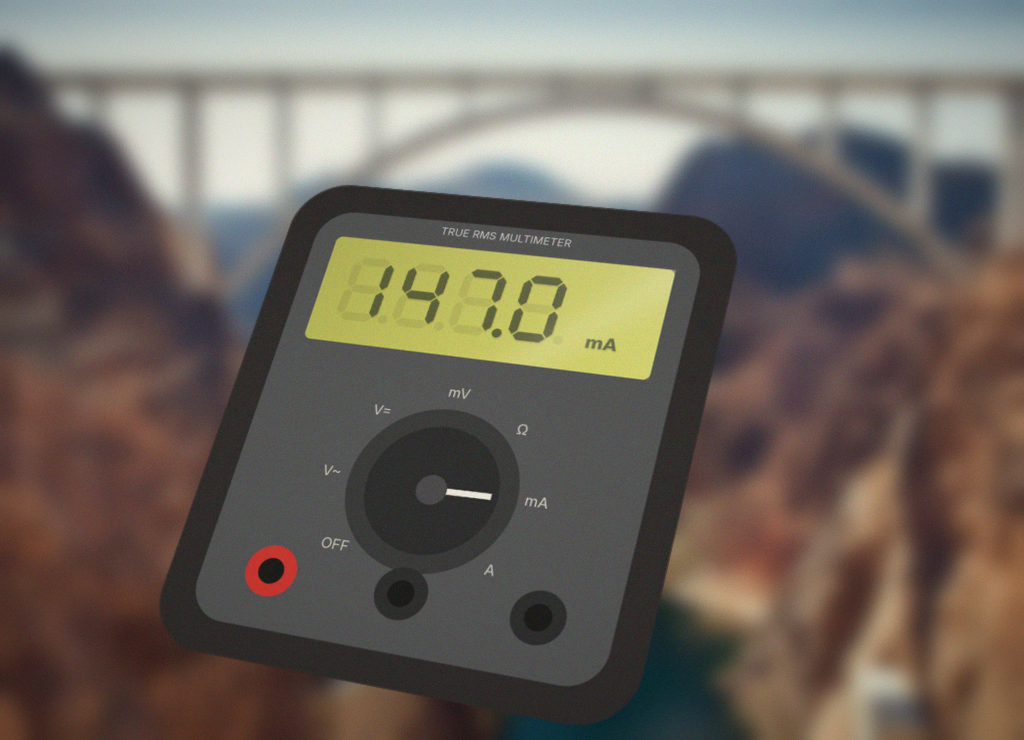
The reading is 147.0 mA
